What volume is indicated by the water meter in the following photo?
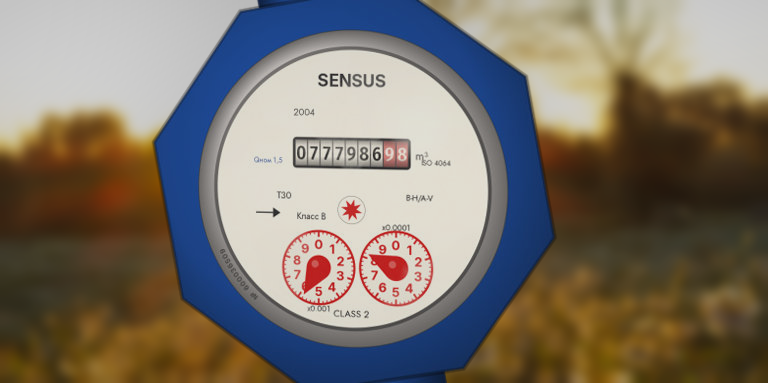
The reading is 777986.9858 m³
